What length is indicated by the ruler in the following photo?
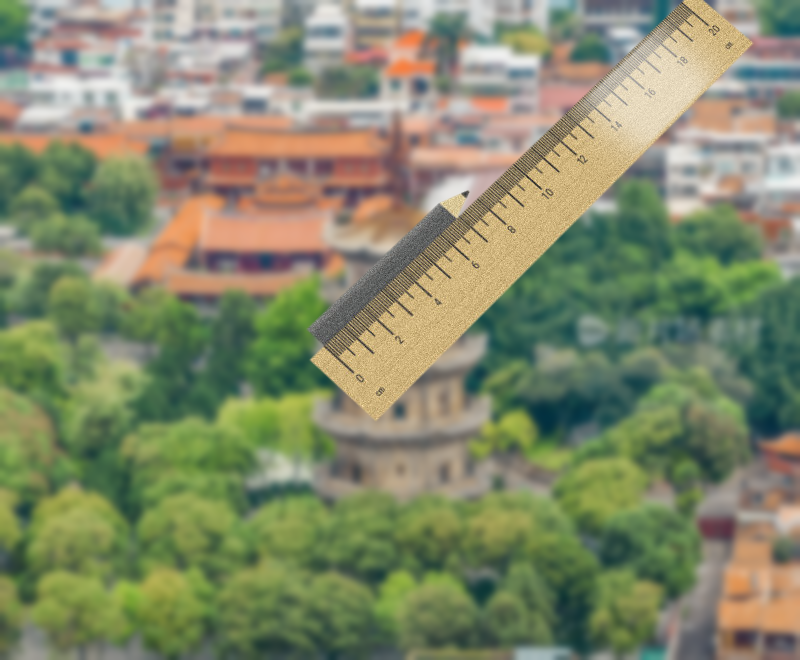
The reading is 8 cm
